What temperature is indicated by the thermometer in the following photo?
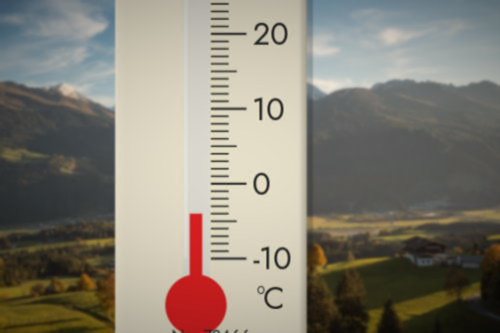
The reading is -4 °C
